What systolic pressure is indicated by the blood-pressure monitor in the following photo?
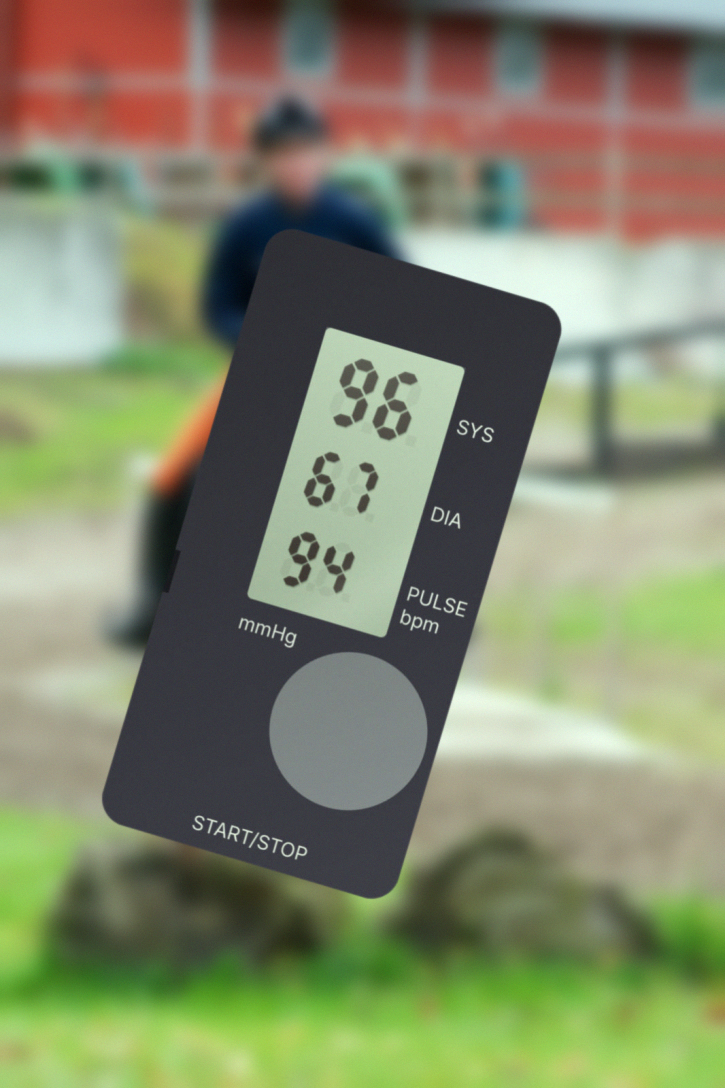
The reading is 96 mmHg
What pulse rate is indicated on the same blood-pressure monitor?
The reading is 94 bpm
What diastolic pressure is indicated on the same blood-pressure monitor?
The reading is 67 mmHg
